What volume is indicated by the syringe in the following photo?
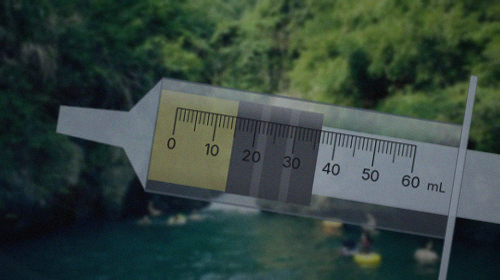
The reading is 15 mL
